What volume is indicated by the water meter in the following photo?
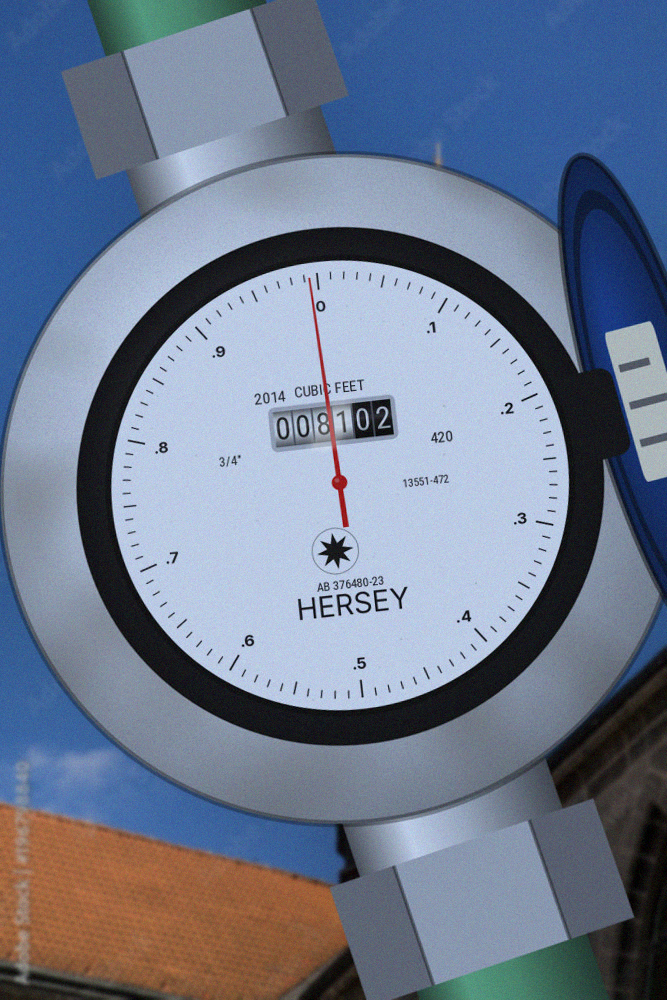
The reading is 8101.99 ft³
